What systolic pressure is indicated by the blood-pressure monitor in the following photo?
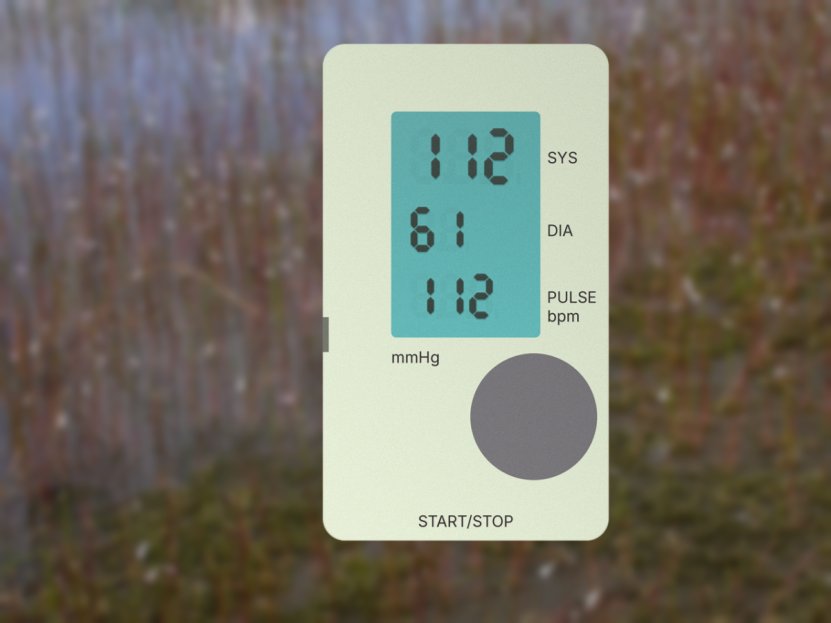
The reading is 112 mmHg
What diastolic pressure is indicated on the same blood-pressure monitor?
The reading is 61 mmHg
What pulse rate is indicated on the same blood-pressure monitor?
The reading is 112 bpm
